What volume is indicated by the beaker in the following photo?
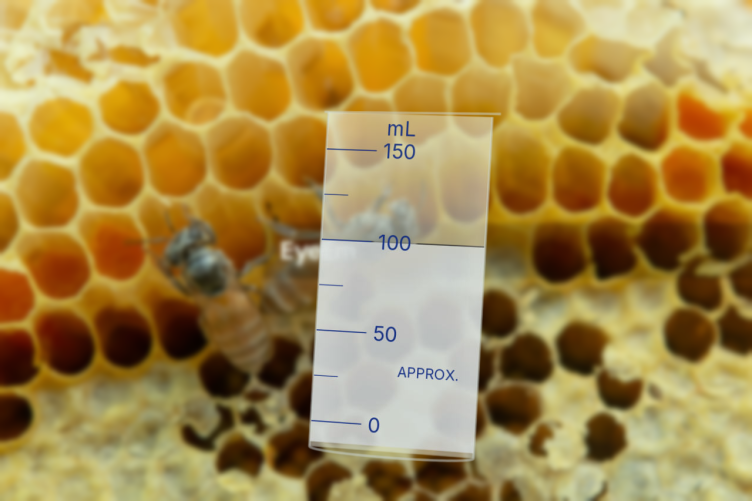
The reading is 100 mL
